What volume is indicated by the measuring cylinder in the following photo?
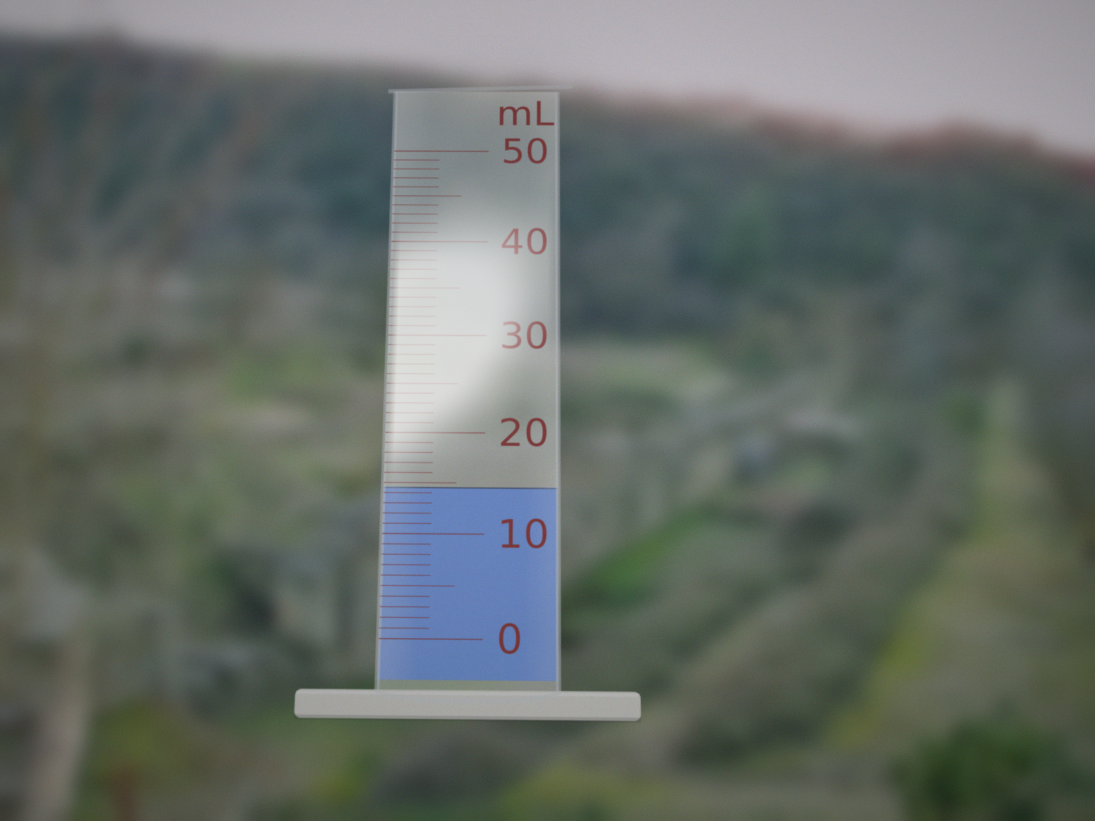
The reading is 14.5 mL
